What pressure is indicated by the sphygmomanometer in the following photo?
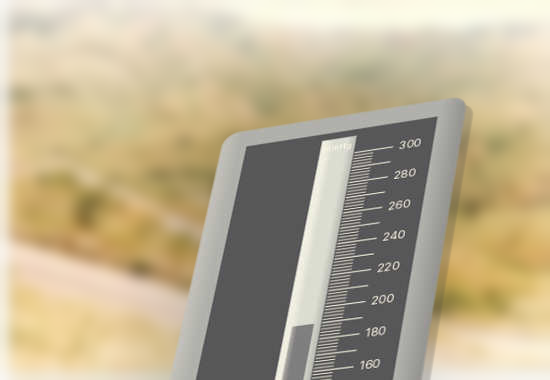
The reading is 190 mmHg
